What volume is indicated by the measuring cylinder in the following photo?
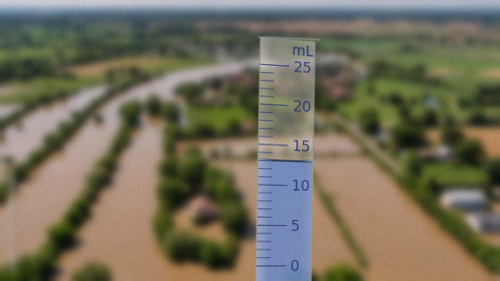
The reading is 13 mL
